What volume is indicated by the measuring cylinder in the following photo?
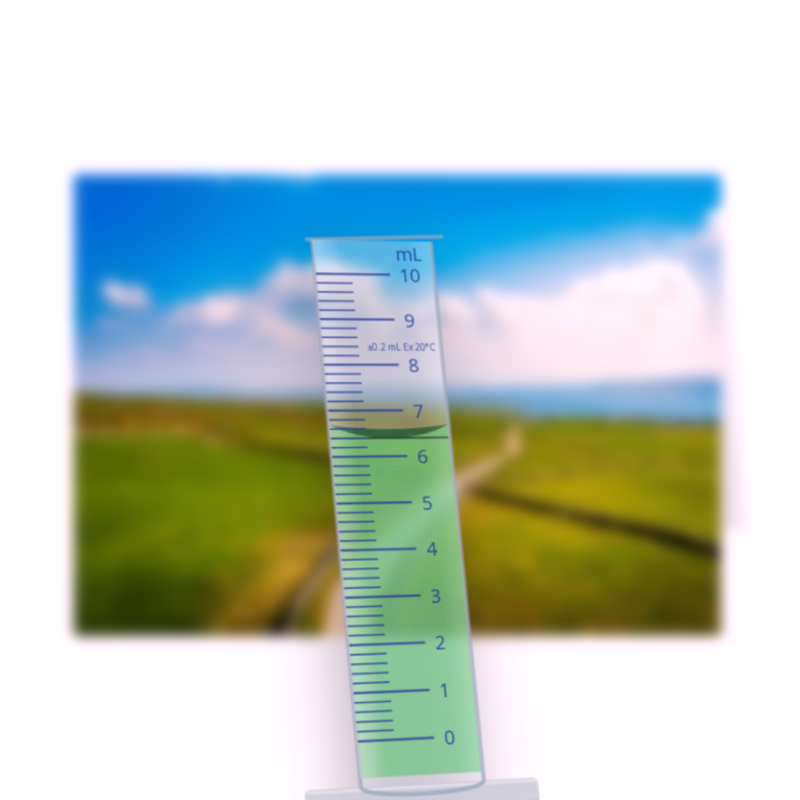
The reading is 6.4 mL
